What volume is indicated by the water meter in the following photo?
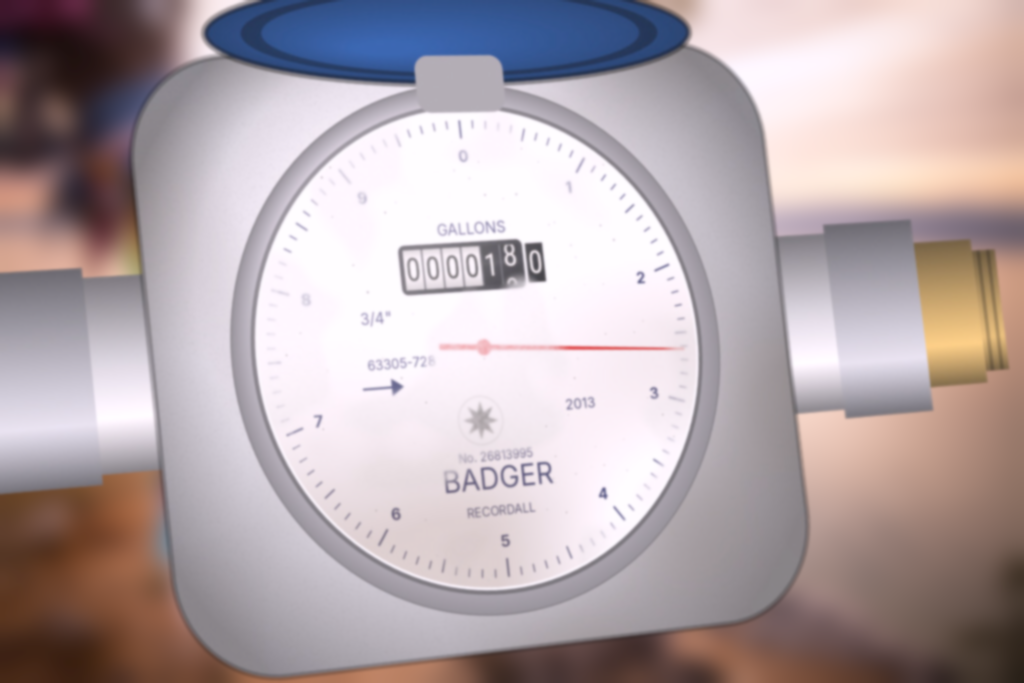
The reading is 182.6 gal
